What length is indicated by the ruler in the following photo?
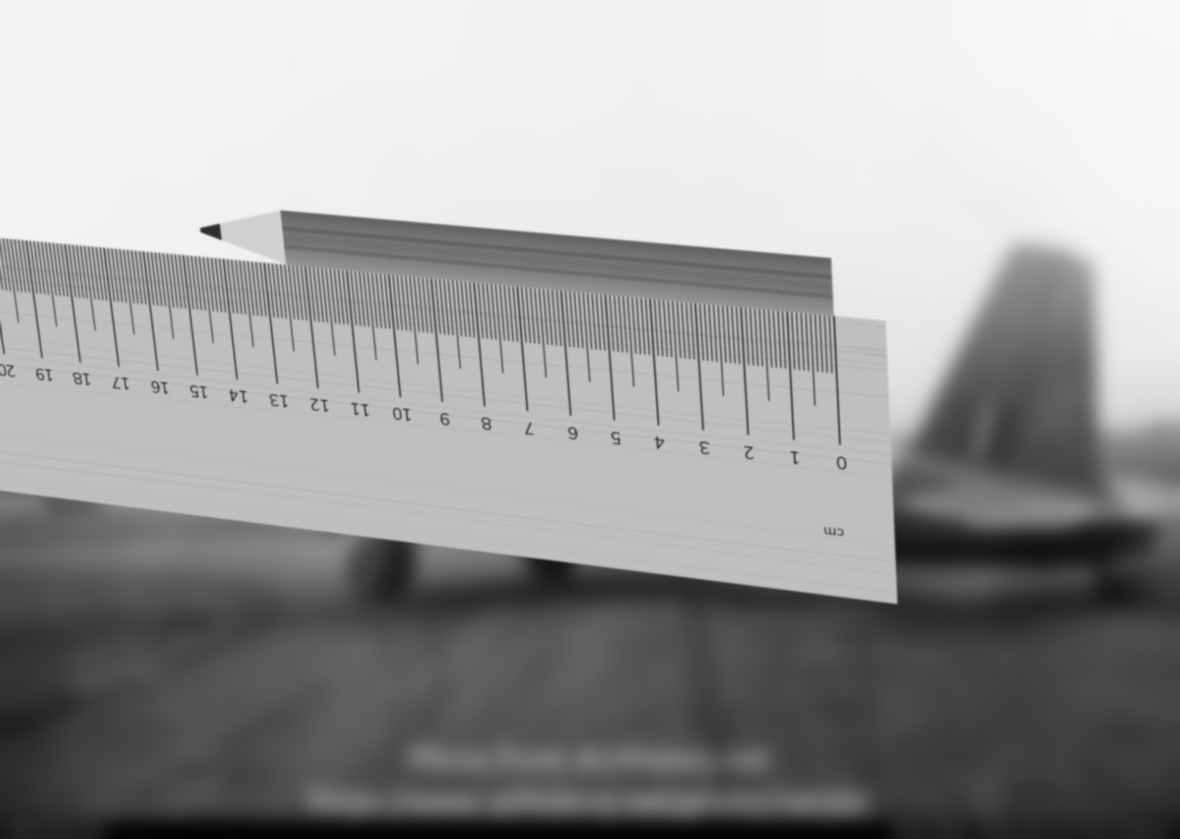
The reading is 14.5 cm
